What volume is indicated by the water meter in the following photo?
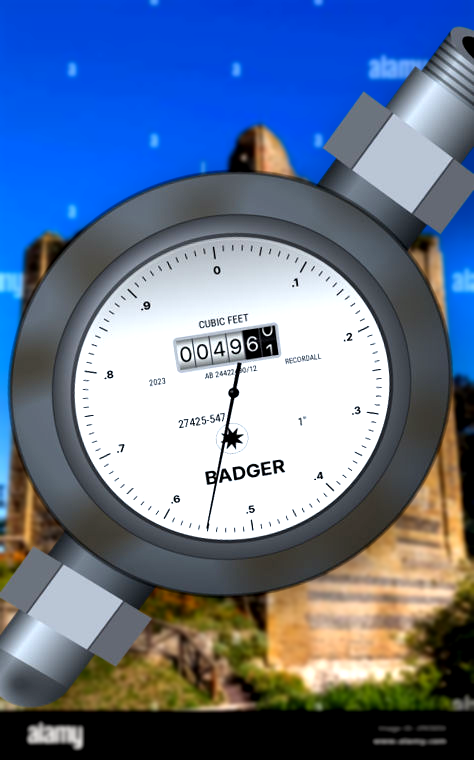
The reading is 4960.55 ft³
